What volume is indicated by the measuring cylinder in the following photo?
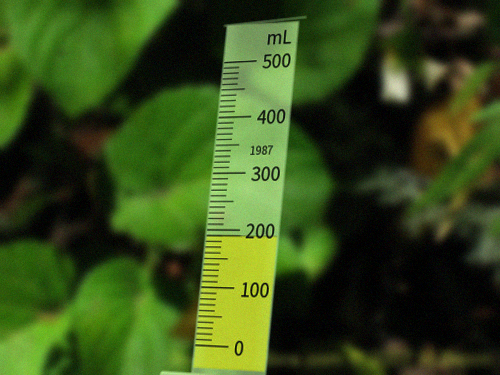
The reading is 190 mL
